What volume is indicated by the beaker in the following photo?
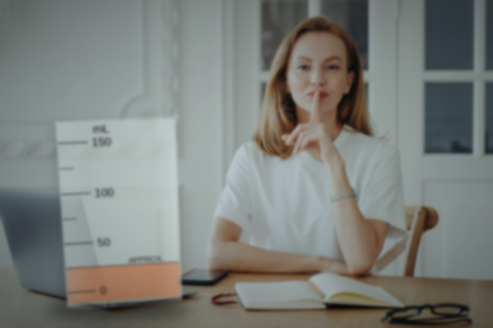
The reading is 25 mL
